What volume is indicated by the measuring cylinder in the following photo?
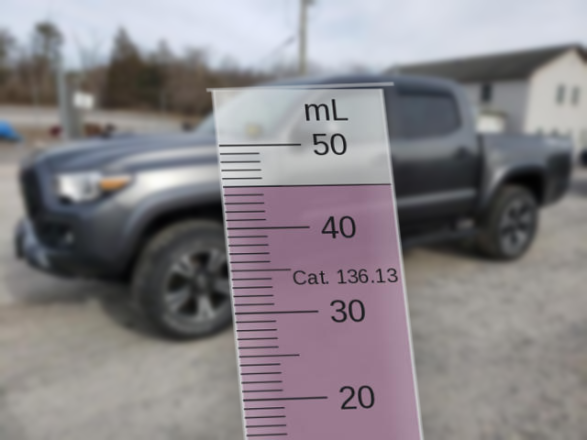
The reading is 45 mL
